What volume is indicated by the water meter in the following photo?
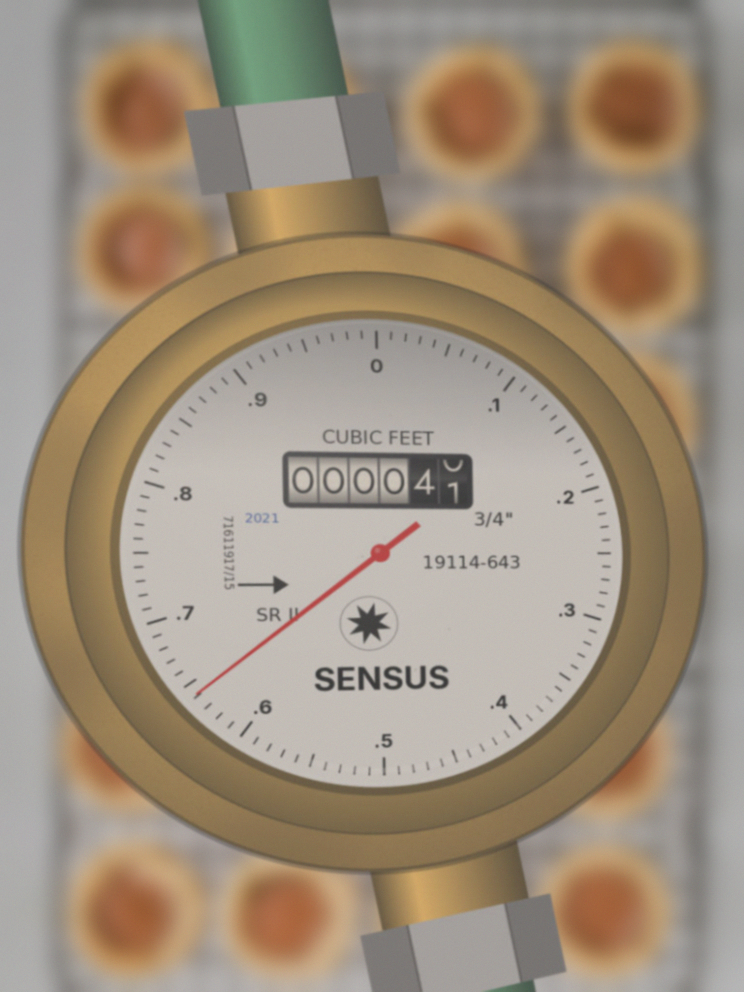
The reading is 40.64 ft³
